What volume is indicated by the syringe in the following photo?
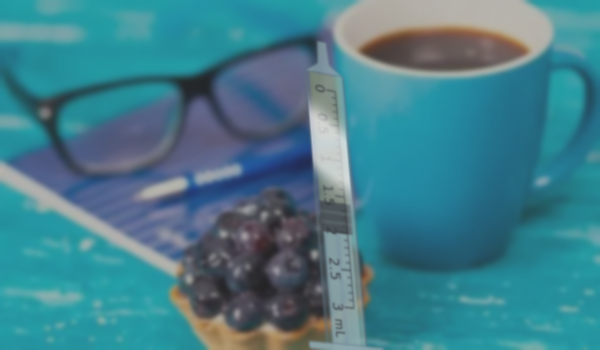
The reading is 1.6 mL
